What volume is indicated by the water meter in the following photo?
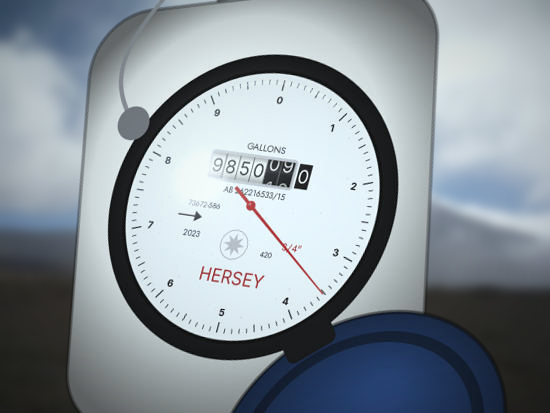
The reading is 9850093.5 gal
